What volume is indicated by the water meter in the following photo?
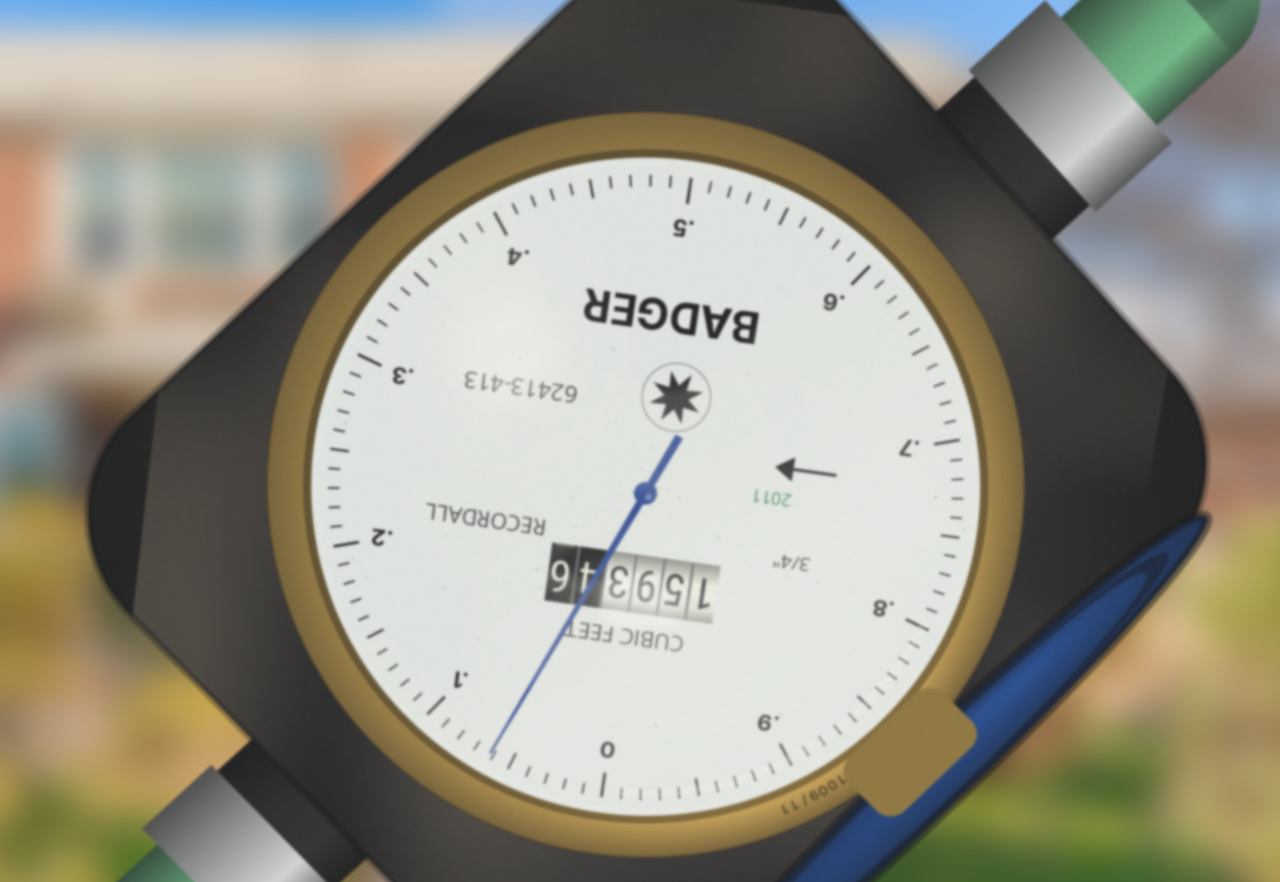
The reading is 159346.06 ft³
